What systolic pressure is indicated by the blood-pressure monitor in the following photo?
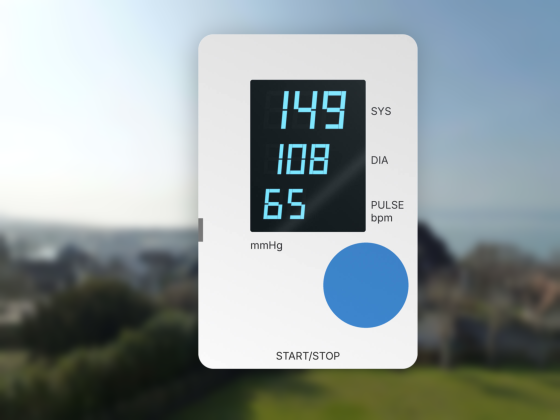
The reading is 149 mmHg
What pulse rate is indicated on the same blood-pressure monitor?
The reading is 65 bpm
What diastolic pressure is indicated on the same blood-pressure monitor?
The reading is 108 mmHg
